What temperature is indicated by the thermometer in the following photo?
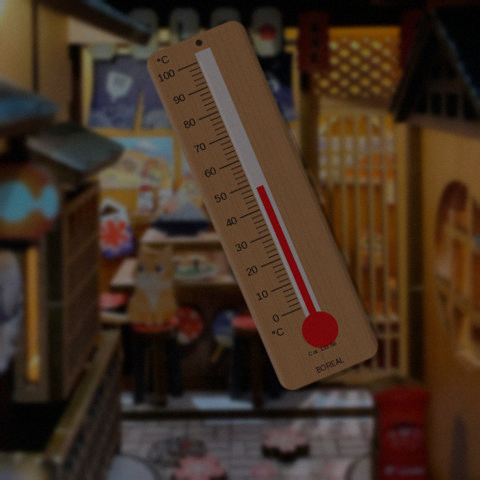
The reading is 48 °C
